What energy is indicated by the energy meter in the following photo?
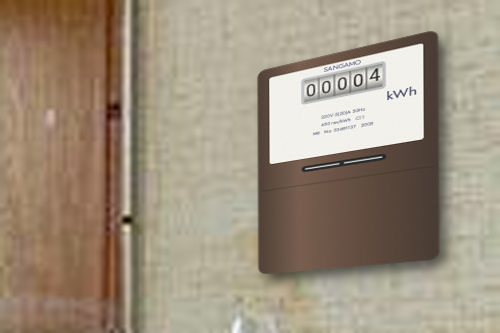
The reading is 4 kWh
